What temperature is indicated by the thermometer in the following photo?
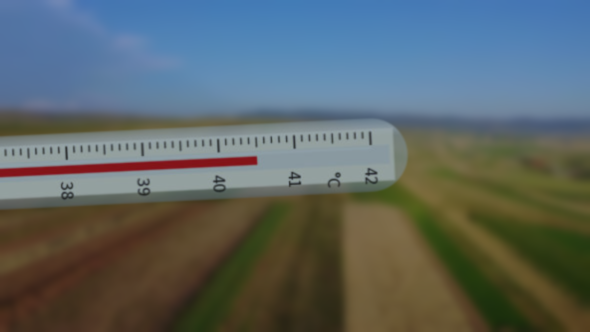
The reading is 40.5 °C
